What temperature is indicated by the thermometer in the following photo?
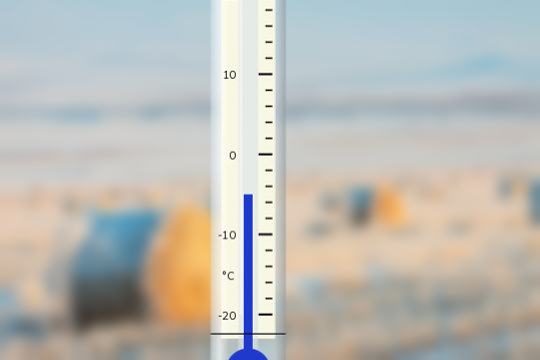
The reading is -5 °C
